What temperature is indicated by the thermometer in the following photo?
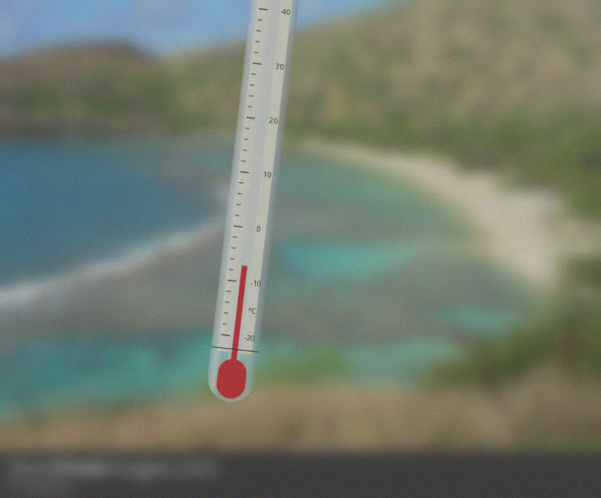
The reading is -7 °C
